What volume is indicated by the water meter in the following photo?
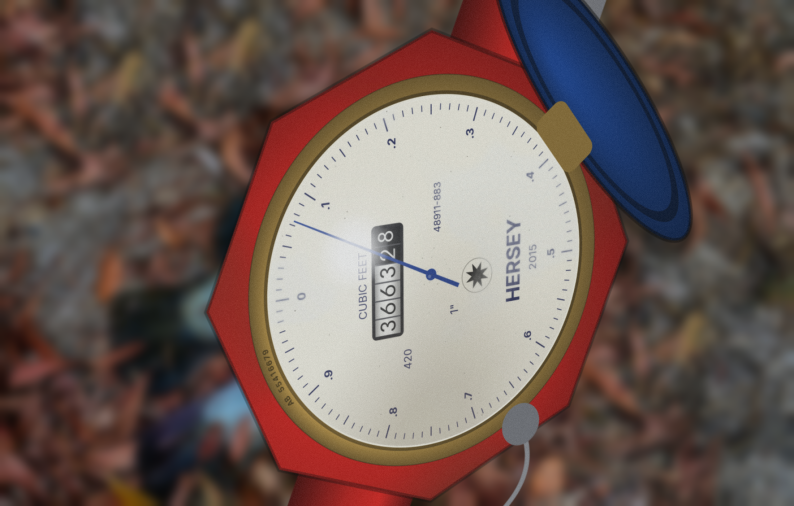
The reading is 366328.07 ft³
